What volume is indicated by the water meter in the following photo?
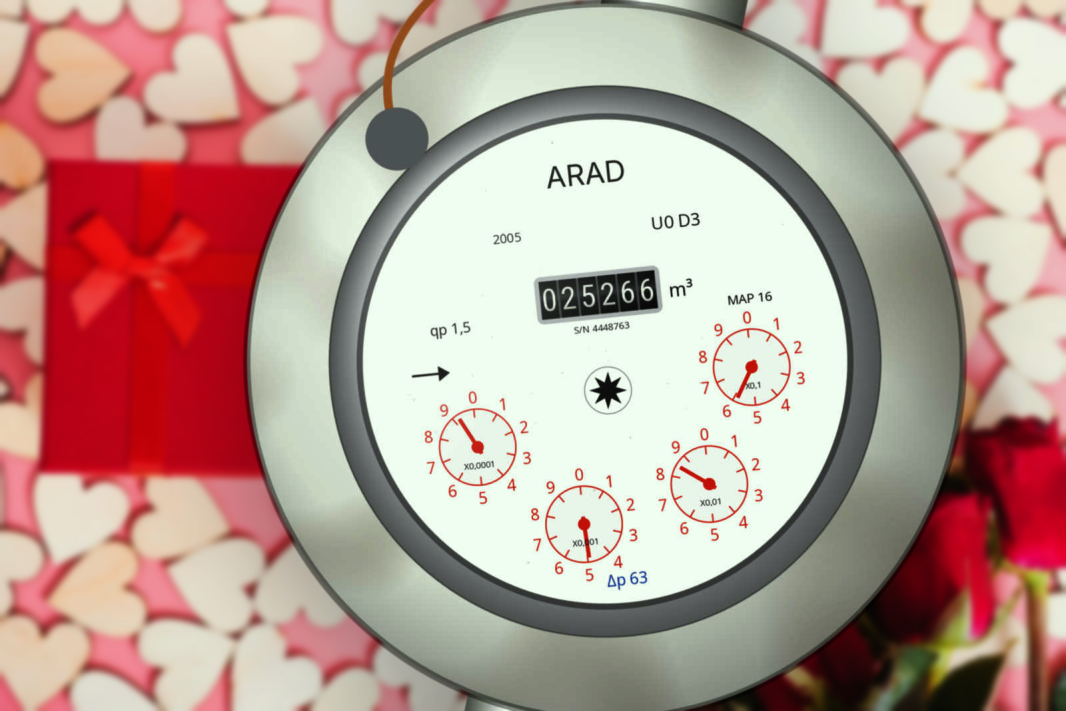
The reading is 25266.5849 m³
